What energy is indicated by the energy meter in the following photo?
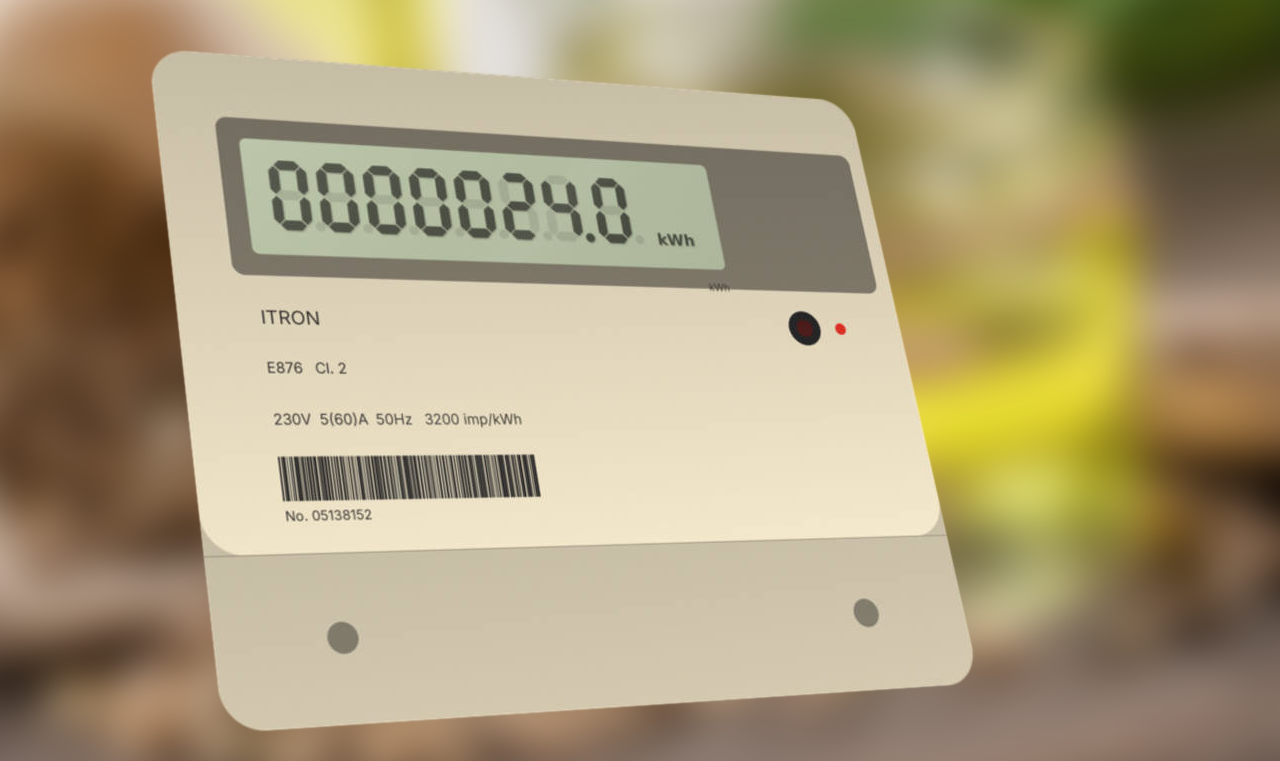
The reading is 24.0 kWh
